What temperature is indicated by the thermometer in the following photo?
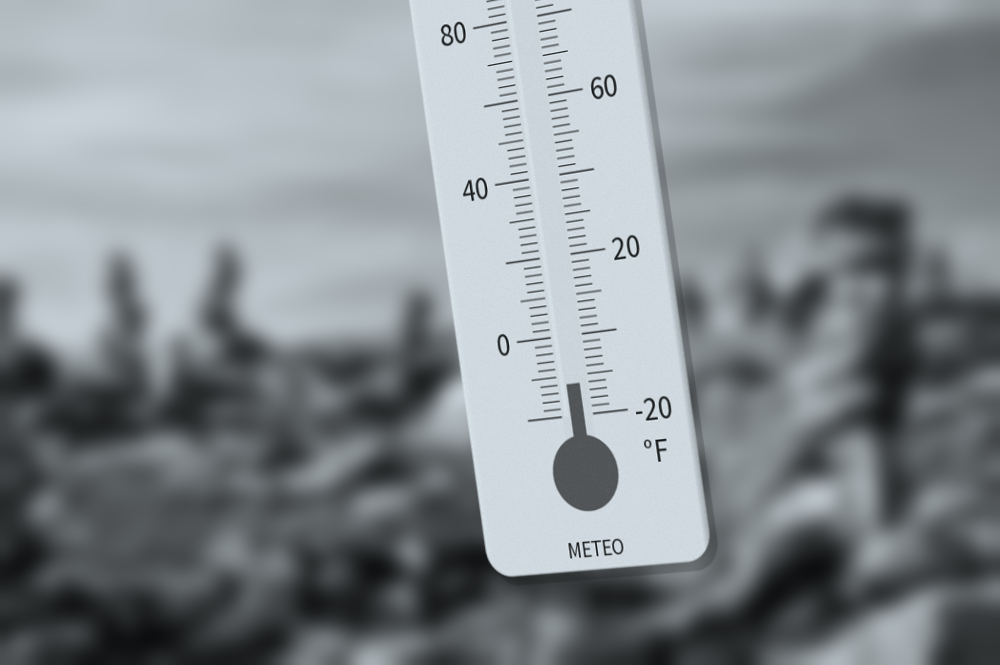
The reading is -12 °F
